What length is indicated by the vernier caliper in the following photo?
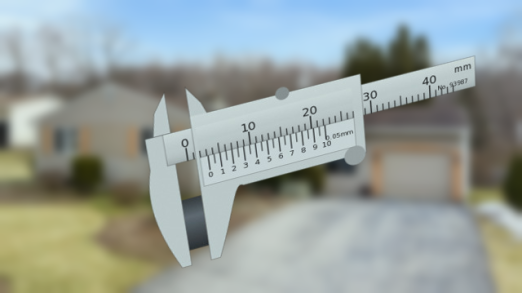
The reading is 3.2 mm
